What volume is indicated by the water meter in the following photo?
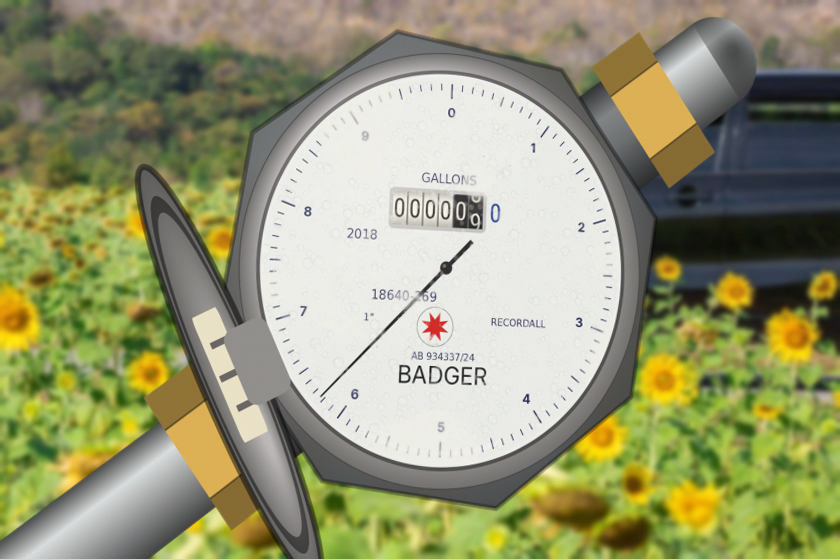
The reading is 86.2 gal
